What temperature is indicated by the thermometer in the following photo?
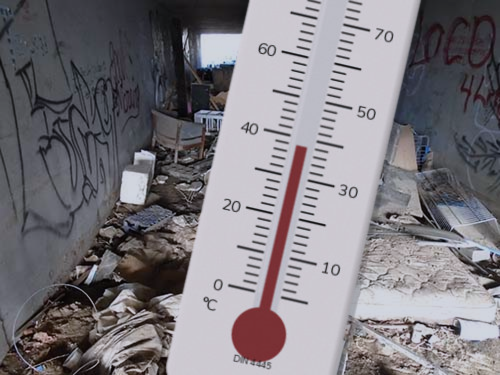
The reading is 38 °C
